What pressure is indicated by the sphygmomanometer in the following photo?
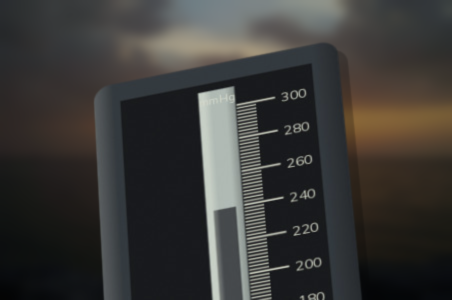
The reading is 240 mmHg
